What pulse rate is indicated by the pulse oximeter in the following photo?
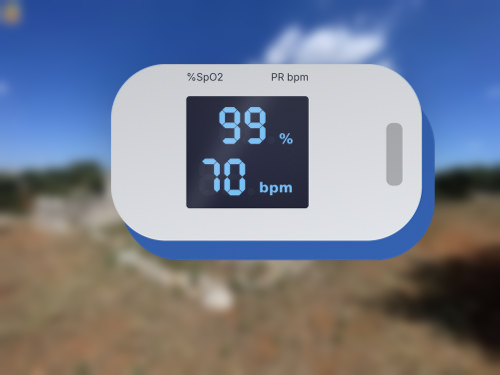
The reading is 70 bpm
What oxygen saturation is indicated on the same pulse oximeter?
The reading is 99 %
